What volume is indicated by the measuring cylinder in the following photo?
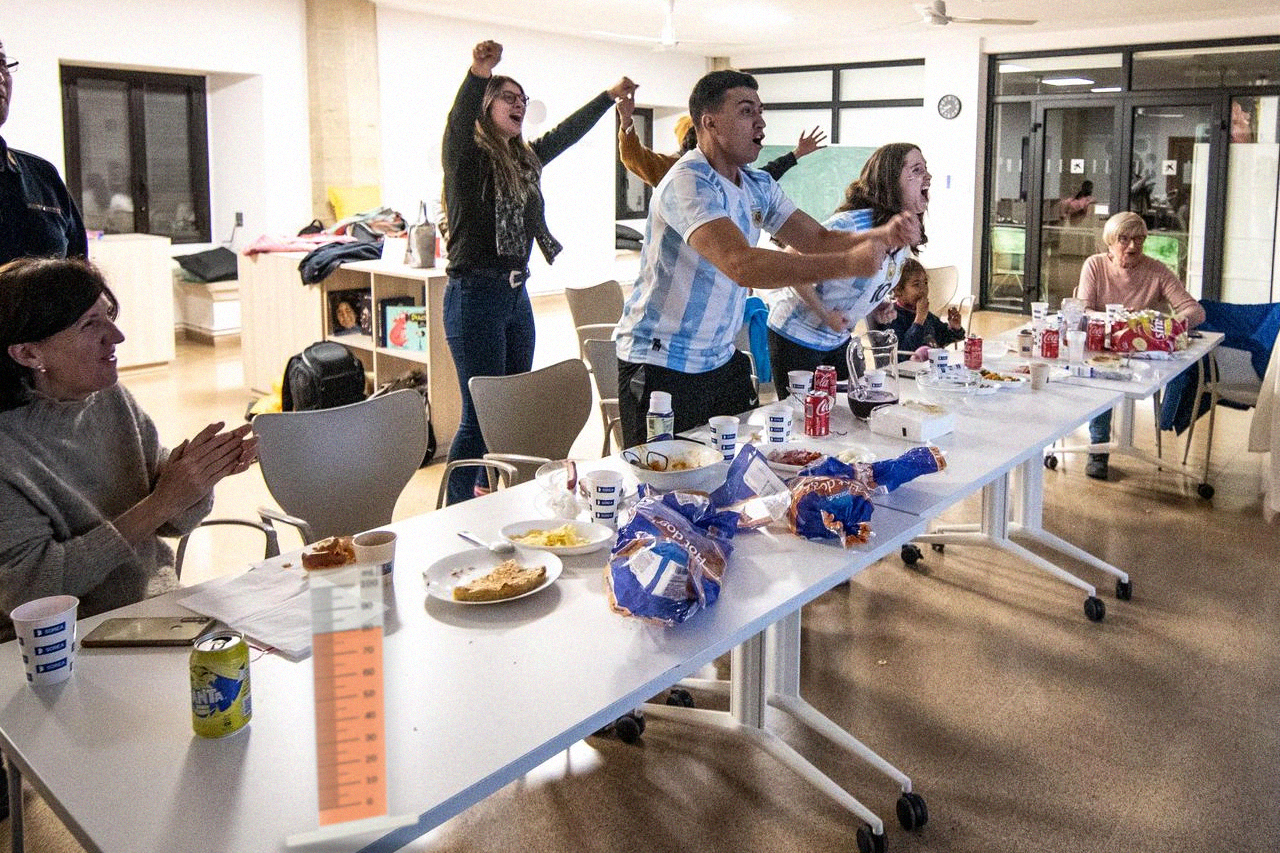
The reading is 80 mL
